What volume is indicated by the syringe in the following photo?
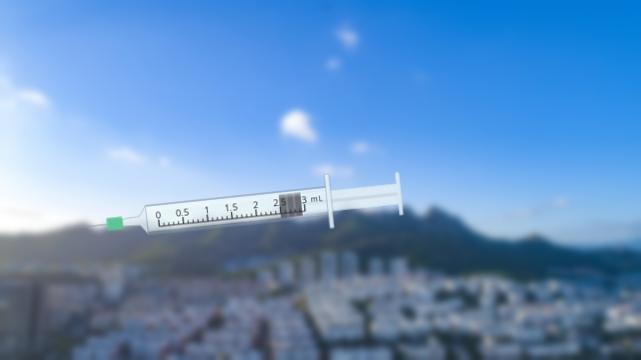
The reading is 2.5 mL
